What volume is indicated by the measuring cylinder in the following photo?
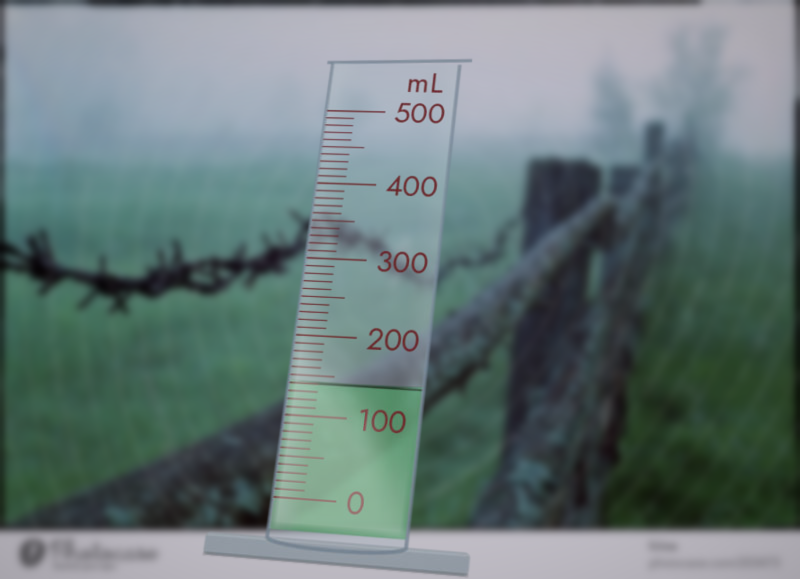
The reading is 140 mL
